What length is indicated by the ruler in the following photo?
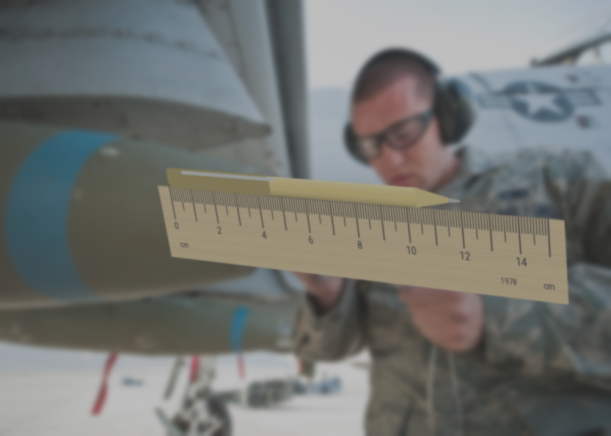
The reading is 12 cm
